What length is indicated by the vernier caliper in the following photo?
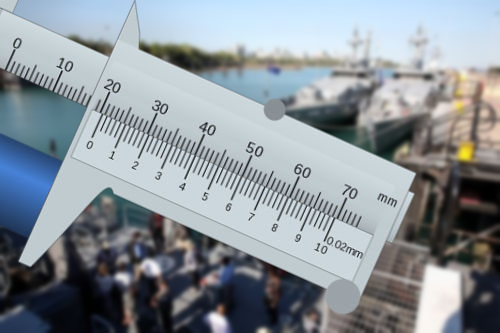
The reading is 20.5 mm
